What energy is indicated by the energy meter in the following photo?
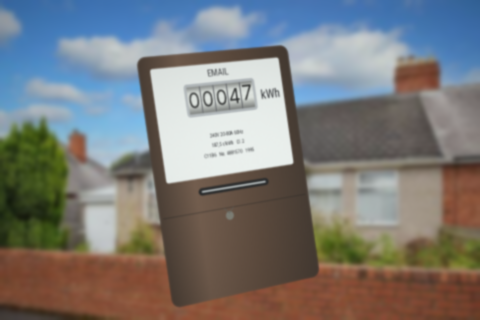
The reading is 47 kWh
